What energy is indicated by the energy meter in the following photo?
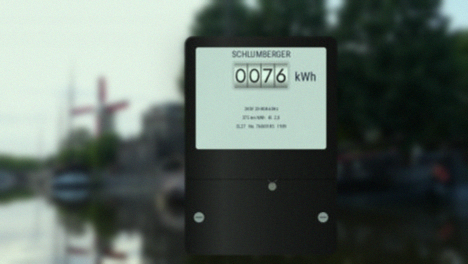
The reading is 76 kWh
